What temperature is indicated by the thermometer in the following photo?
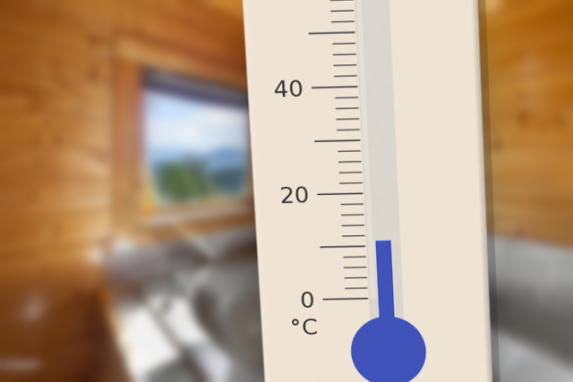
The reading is 11 °C
